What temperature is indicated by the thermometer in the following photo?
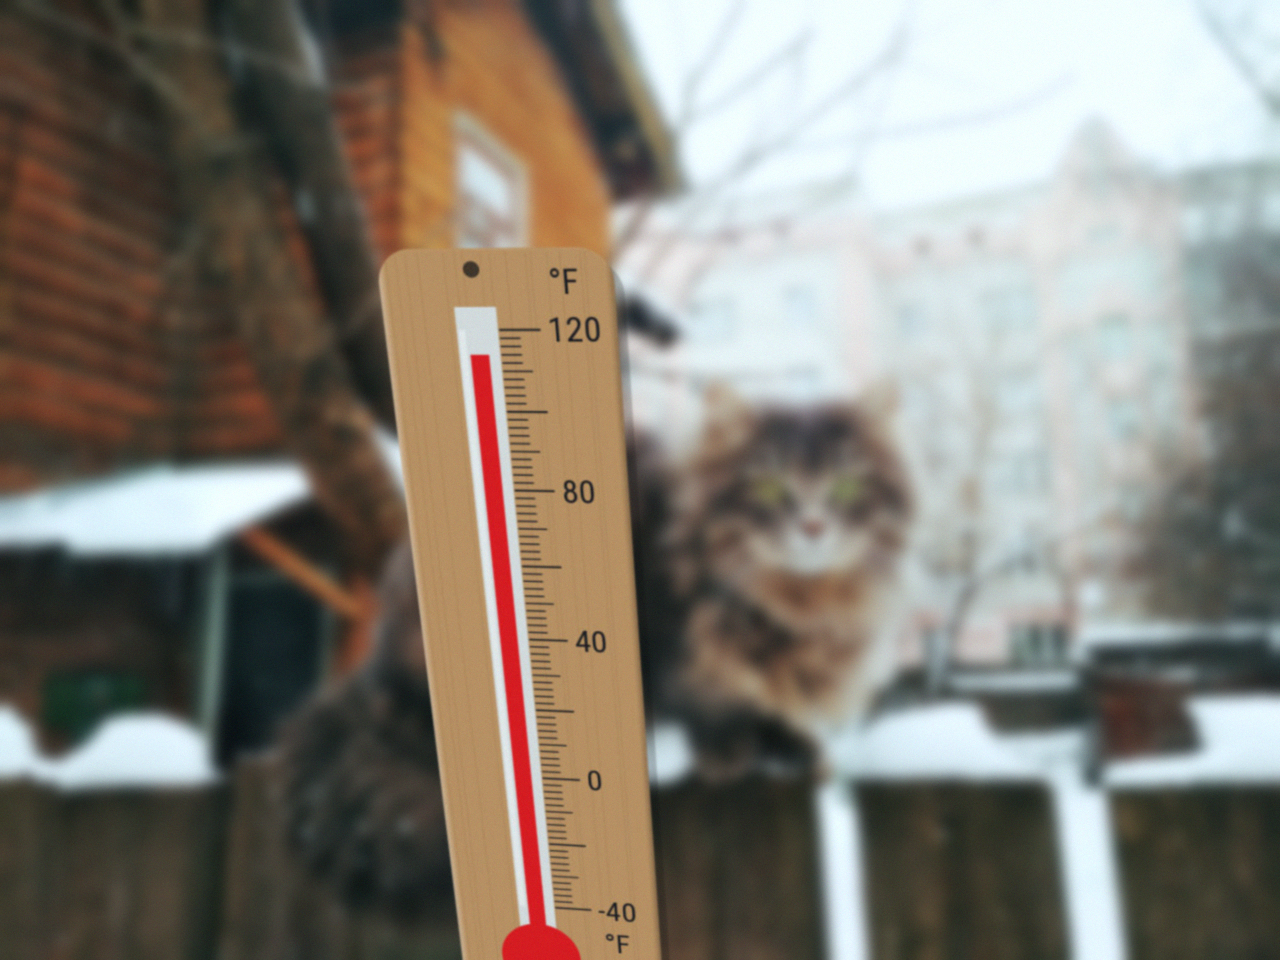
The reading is 114 °F
